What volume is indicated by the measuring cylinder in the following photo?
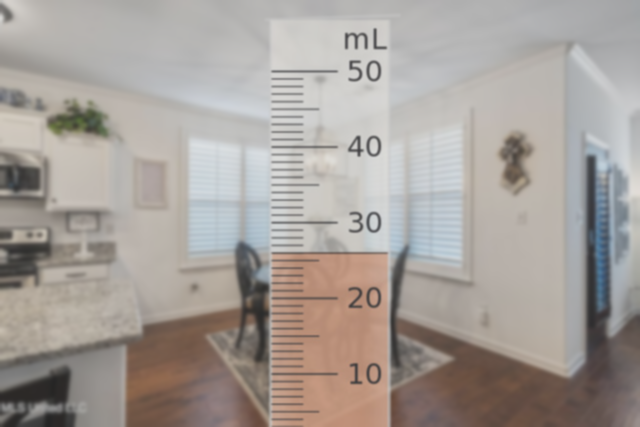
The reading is 26 mL
